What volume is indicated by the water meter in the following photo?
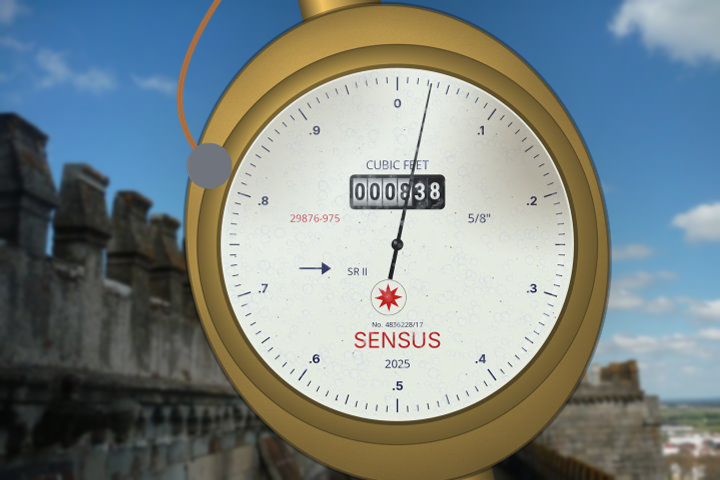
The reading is 838.03 ft³
